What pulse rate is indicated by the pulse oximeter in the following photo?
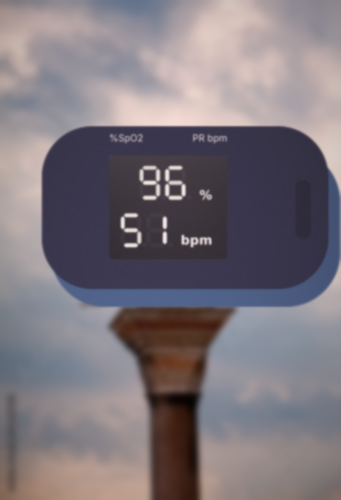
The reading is 51 bpm
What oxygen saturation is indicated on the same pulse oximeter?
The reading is 96 %
